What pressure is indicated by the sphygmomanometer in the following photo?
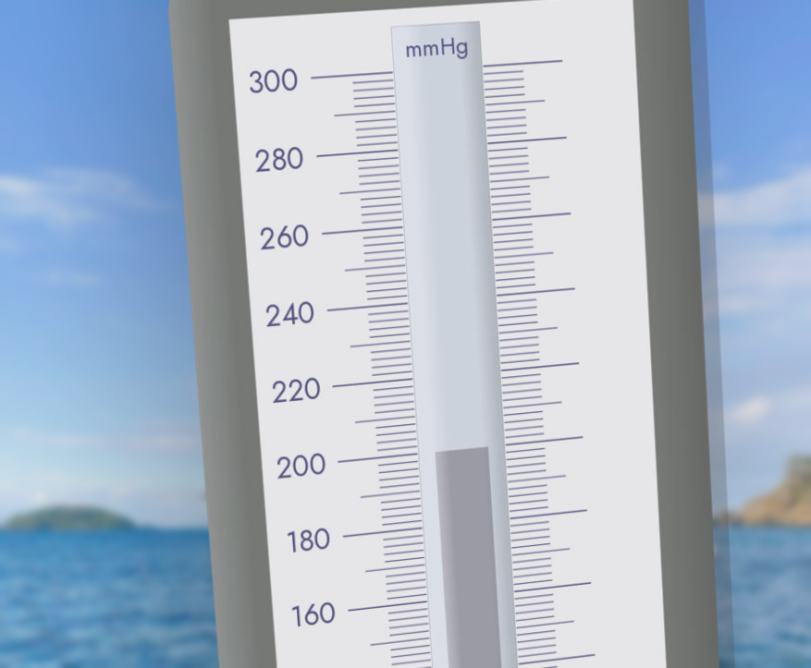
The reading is 200 mmHg
